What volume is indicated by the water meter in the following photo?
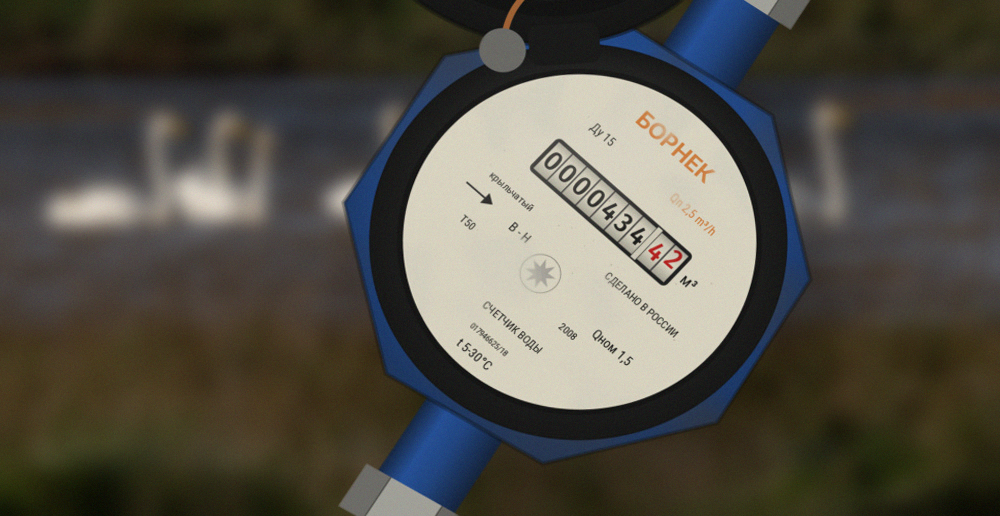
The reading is 434.42 m³
